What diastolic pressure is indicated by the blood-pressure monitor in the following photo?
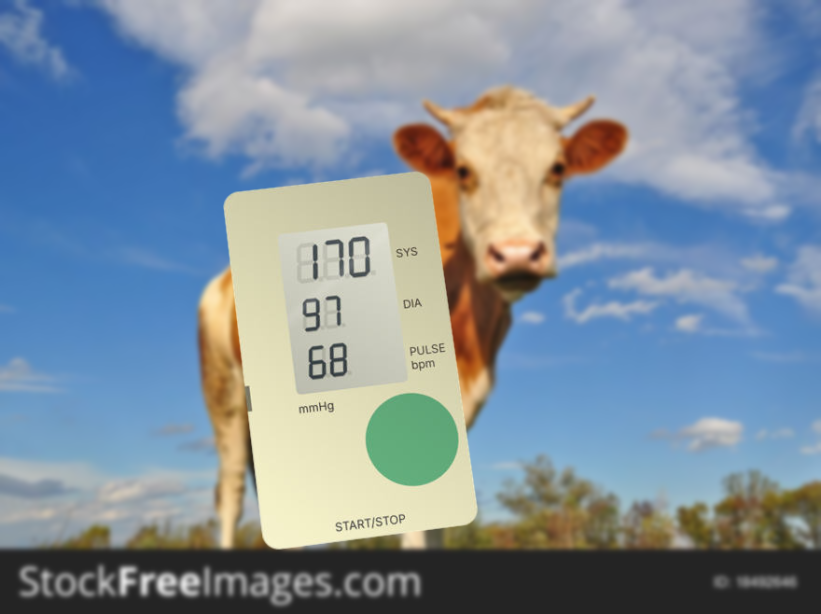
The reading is 97 mmHg
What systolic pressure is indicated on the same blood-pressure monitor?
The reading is 170 mmHg
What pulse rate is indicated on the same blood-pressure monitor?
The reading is 68 bpm
